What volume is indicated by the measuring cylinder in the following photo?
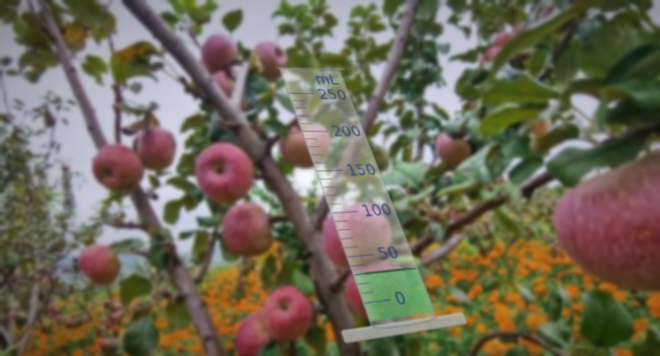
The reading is 30 mL
